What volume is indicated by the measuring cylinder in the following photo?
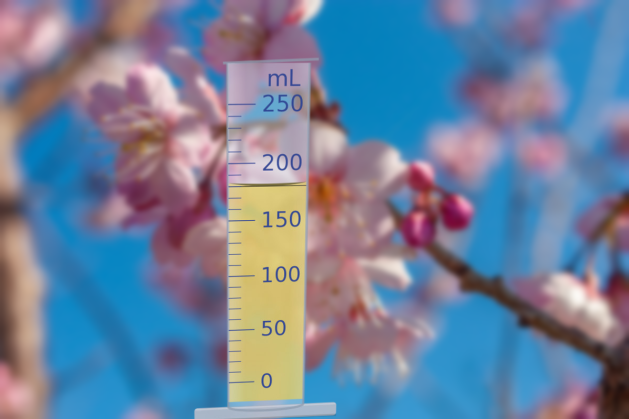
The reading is 180 mL
